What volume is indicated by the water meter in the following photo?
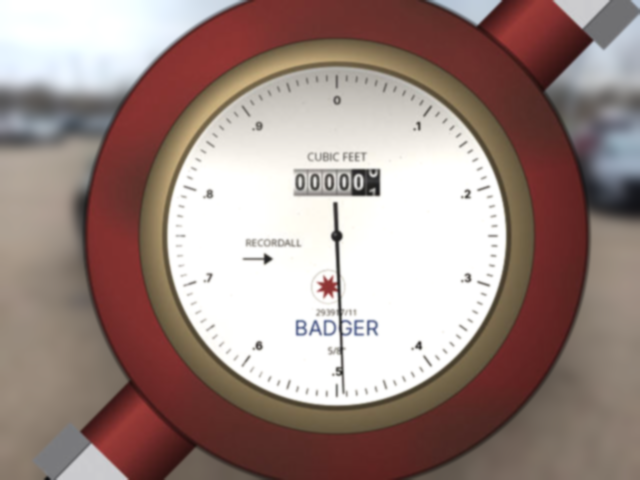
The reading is 0.49 ft³
